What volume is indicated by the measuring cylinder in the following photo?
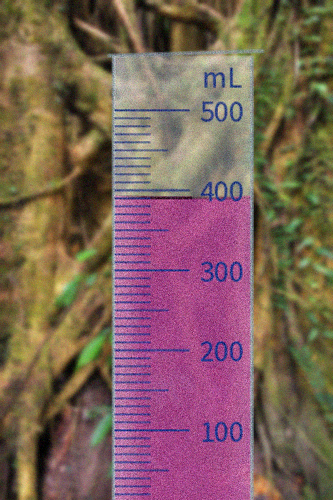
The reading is 390 mL
